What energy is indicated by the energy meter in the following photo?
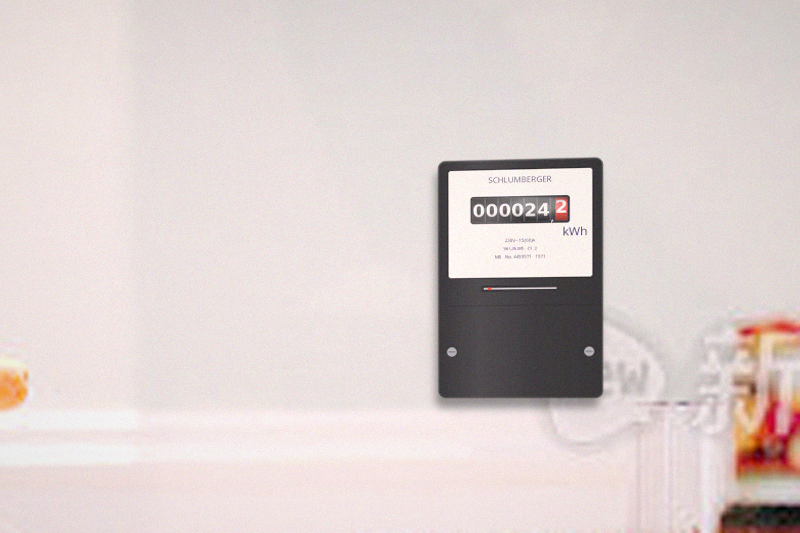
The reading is 24.2 kWh
